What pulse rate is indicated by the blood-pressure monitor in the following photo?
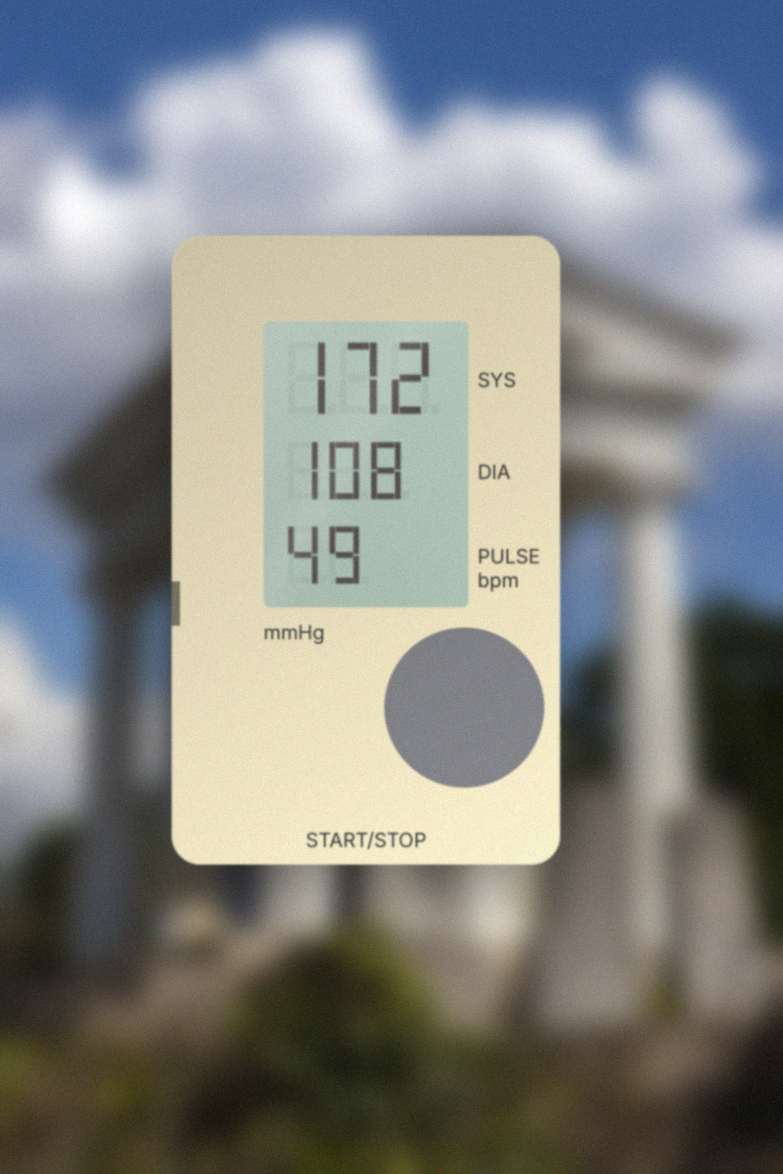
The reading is 49 bpm
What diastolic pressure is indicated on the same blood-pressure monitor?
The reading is 108 mmHg
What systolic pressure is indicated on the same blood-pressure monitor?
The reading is 172 mmHg
